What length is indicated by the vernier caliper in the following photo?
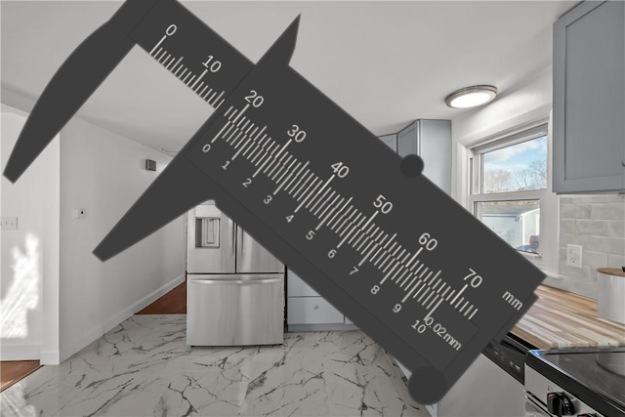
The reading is 19.4 mm
